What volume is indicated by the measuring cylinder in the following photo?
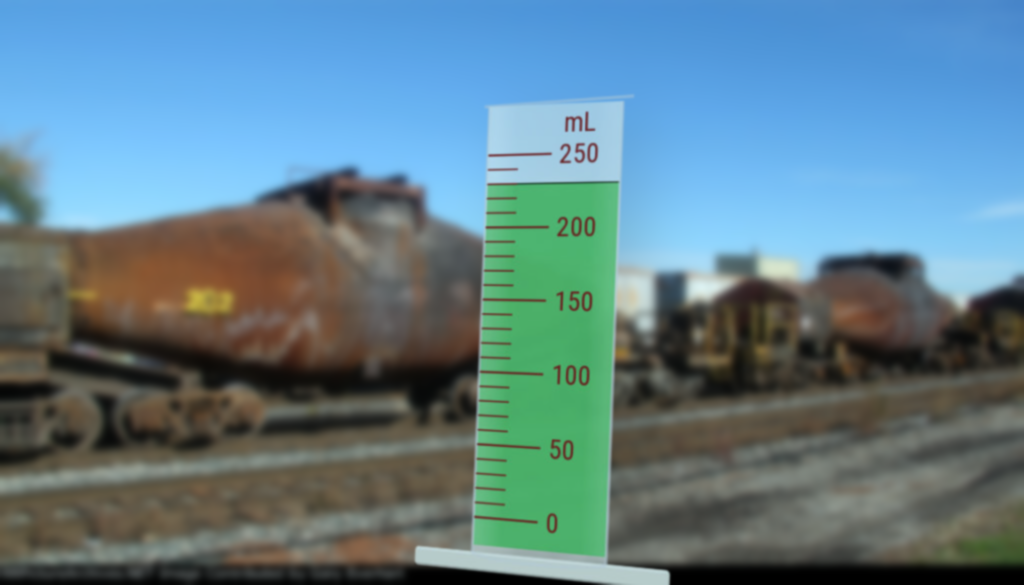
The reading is 230 mL
